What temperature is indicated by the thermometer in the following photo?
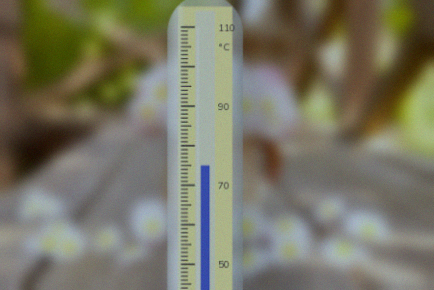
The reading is 75 °C
